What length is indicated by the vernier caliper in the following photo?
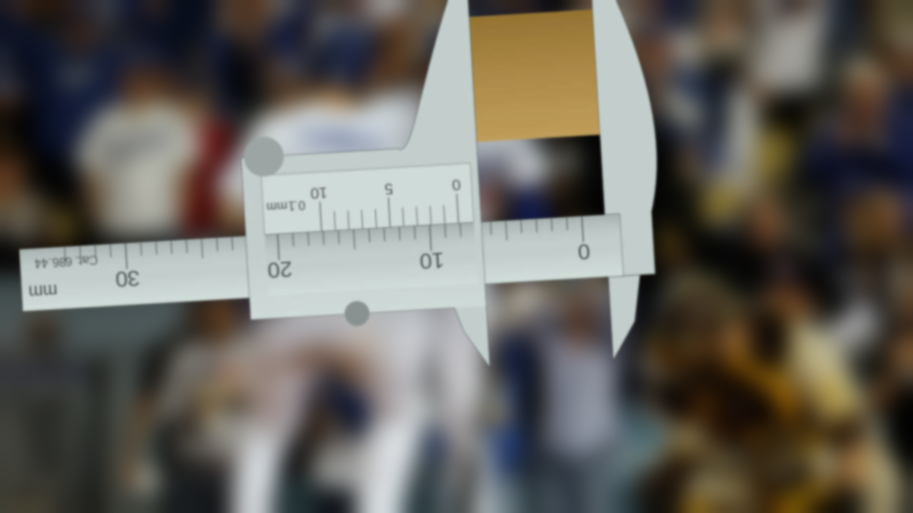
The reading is 8.1 mm
